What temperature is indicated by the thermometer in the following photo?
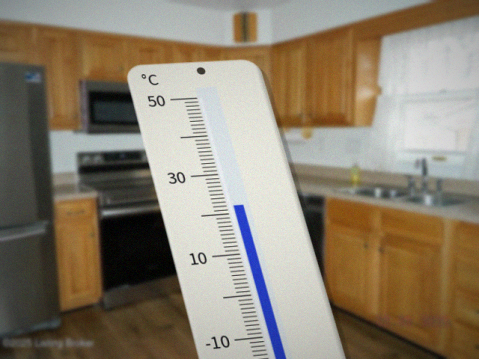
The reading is 22 °C
